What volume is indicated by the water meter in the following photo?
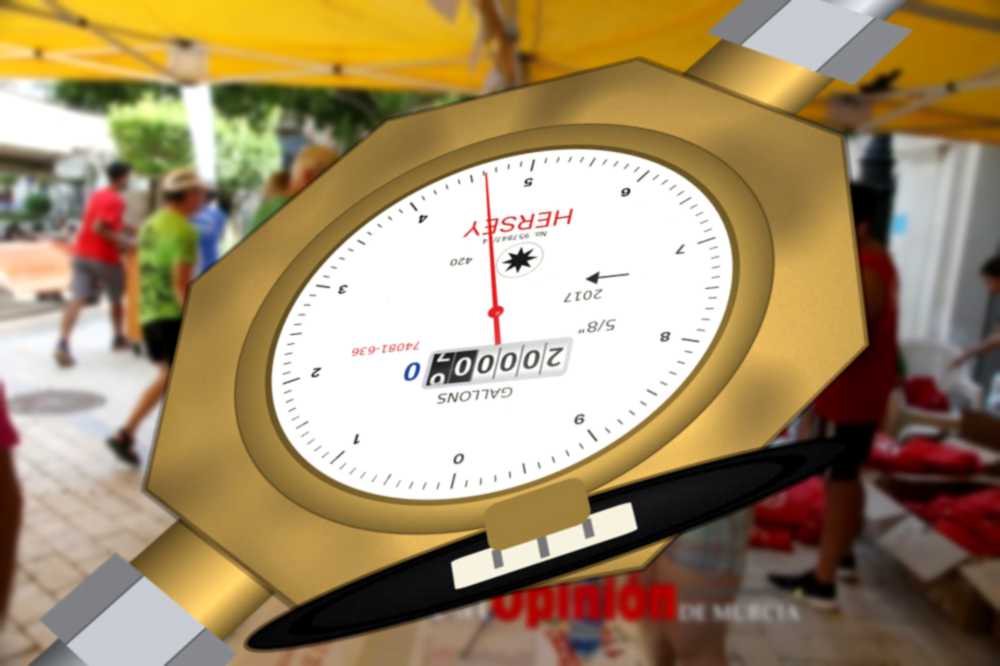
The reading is 2000064.6 gal
